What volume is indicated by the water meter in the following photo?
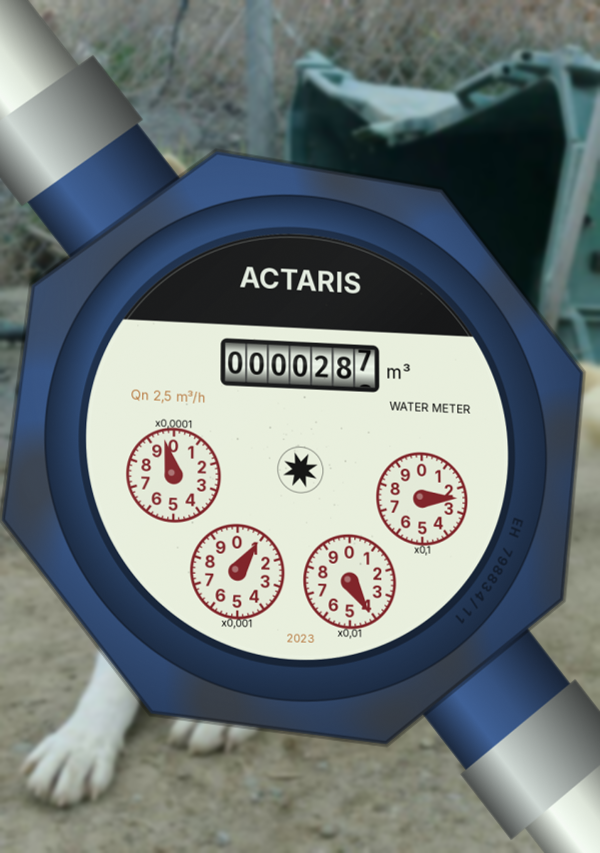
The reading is 287.2409 m³
